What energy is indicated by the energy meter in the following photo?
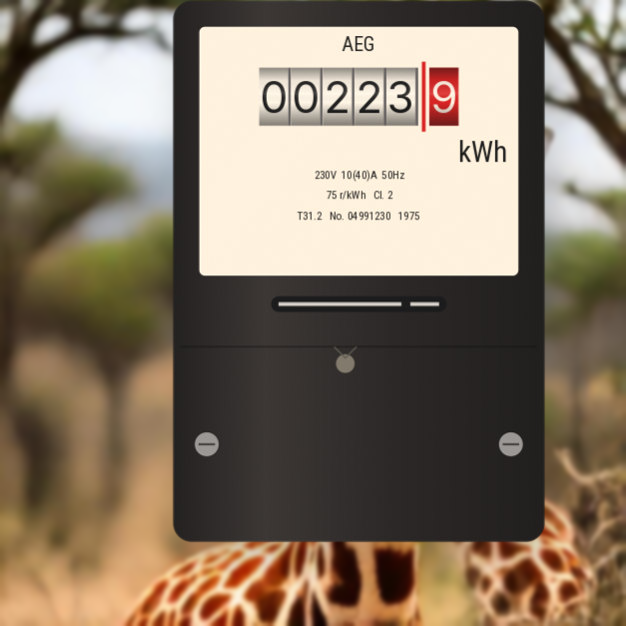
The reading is 223.9 kWh
